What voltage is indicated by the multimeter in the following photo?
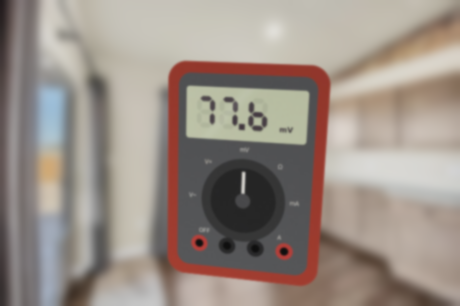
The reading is 77.6 mV
